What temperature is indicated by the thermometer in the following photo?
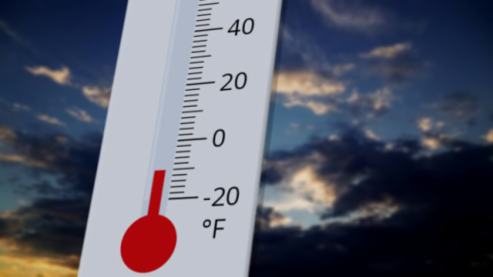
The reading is -10 °F
